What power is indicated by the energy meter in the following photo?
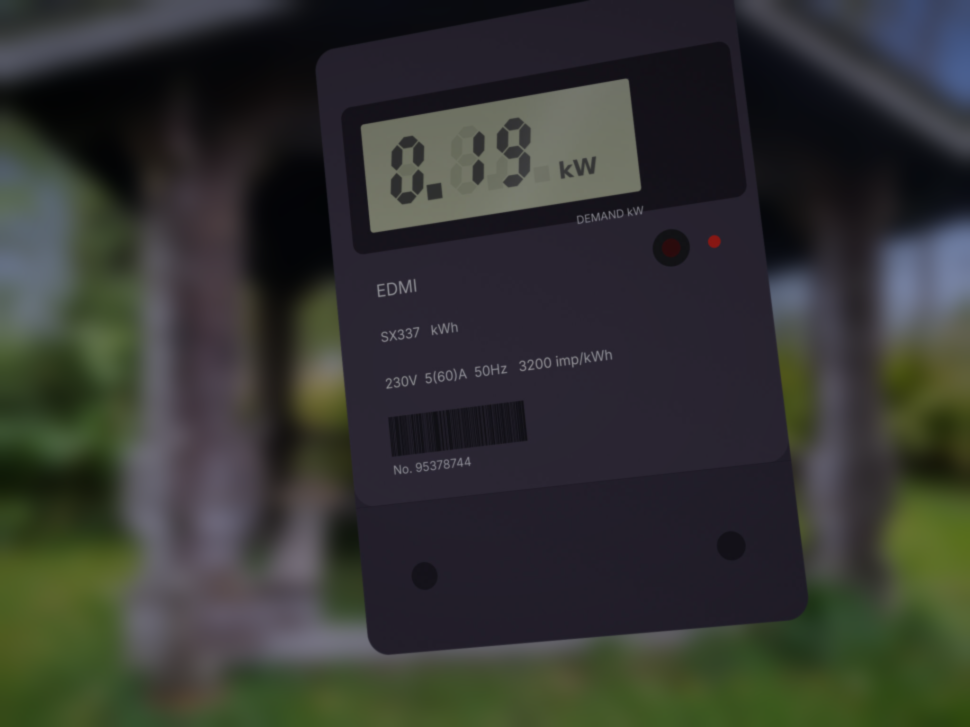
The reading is 0.19 kW
